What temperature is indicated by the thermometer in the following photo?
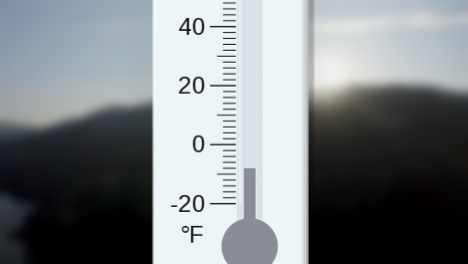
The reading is -8 °F
